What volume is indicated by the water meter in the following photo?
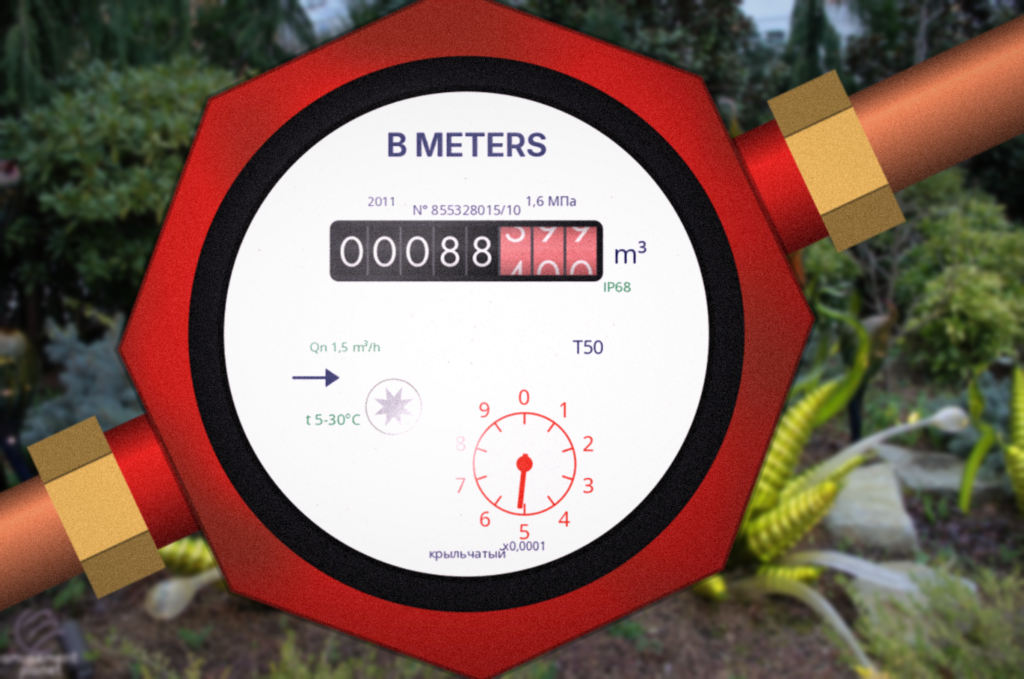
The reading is 88.3995 m³
